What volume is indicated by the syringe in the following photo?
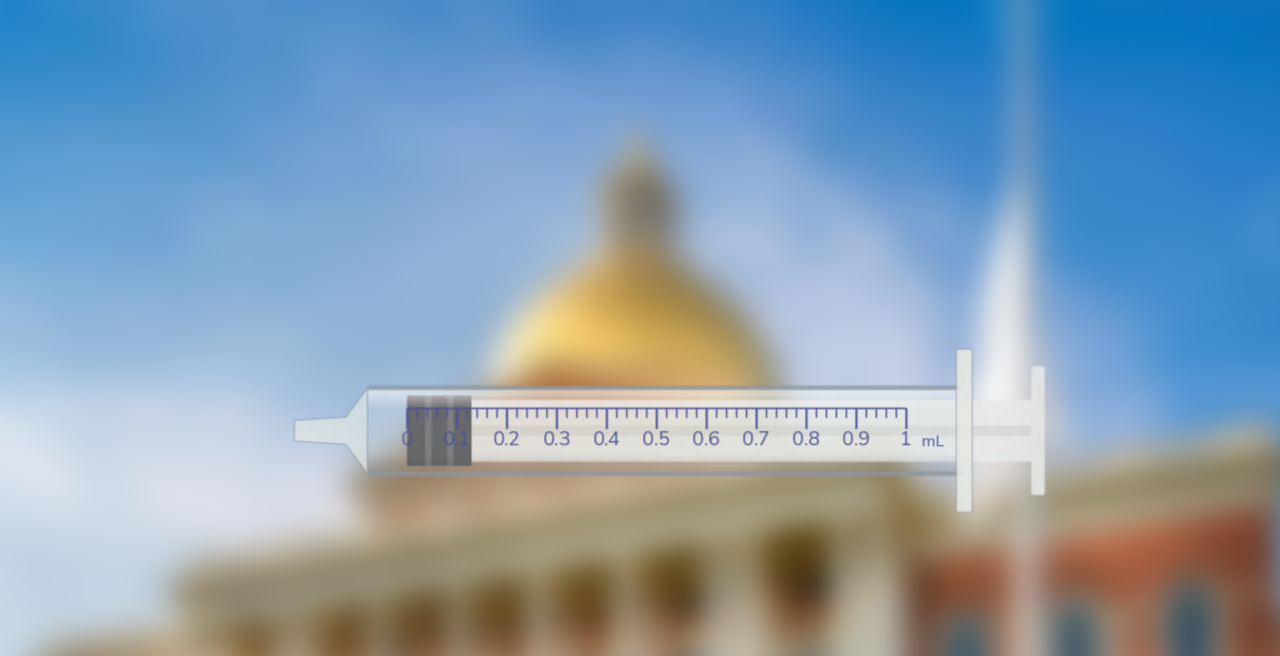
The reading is 0 mL
